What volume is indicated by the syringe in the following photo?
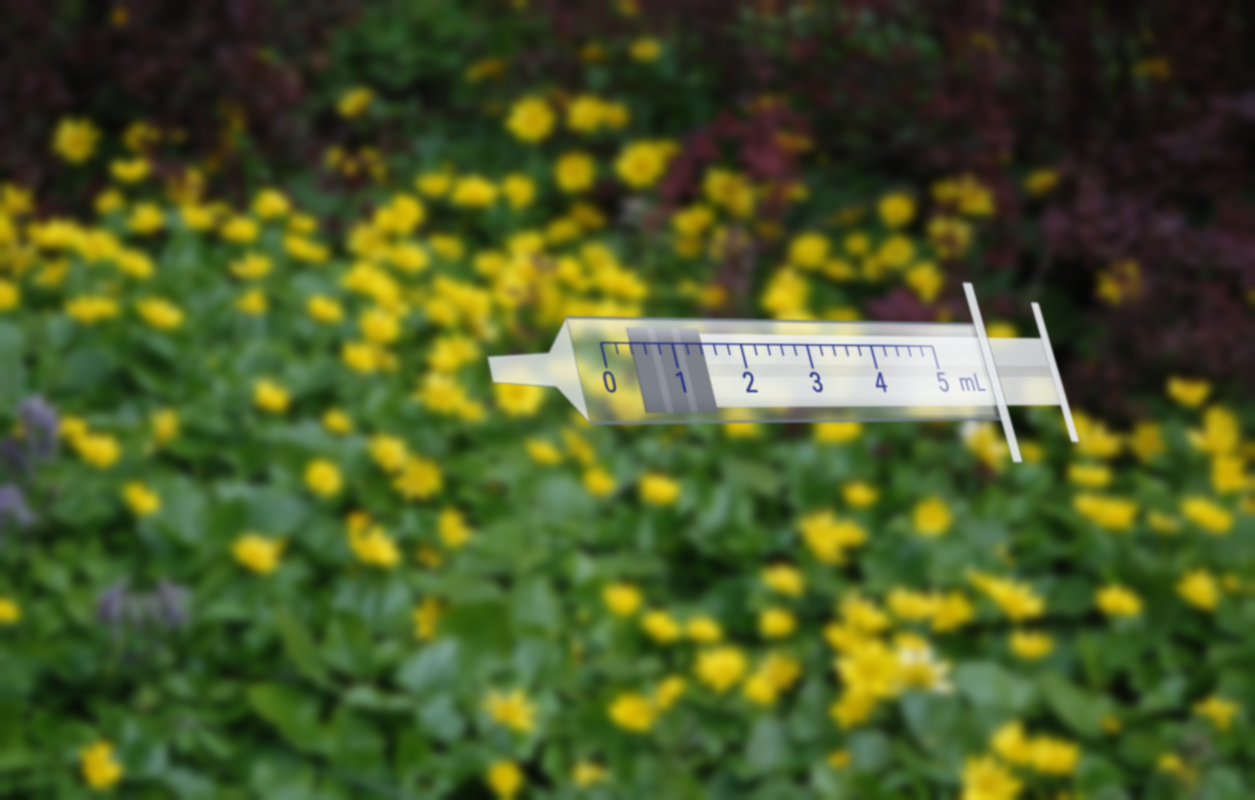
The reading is 0.4 mL
